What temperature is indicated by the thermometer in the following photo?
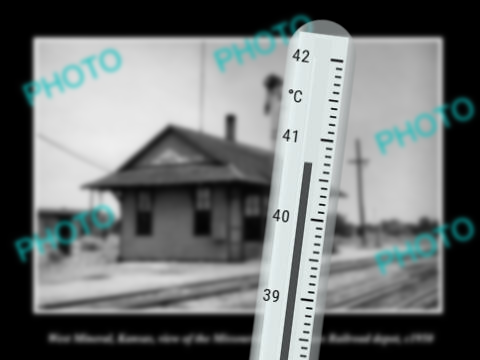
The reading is 40.7 °C
